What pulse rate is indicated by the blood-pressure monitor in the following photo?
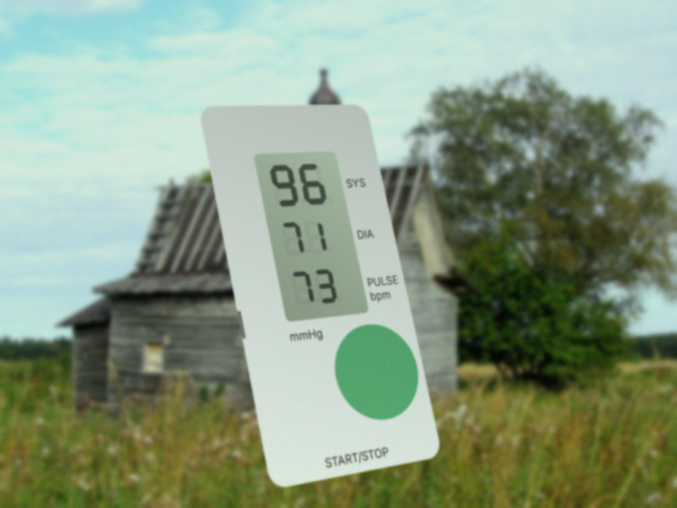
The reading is 73 bpm
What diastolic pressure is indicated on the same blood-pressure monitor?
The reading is 71 mmHg
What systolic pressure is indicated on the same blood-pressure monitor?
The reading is 96 mmHg
